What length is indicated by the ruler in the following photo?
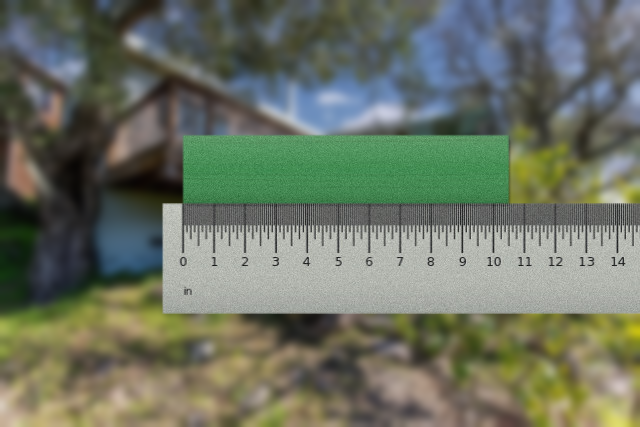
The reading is 10.5 in
